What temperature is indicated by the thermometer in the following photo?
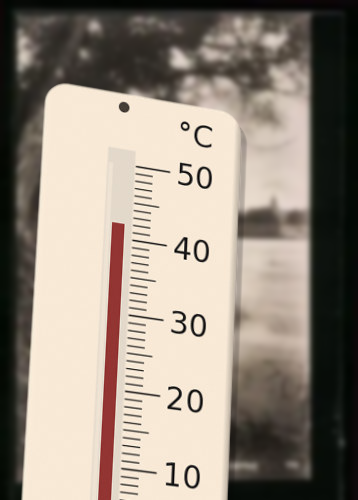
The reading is 42 °C
